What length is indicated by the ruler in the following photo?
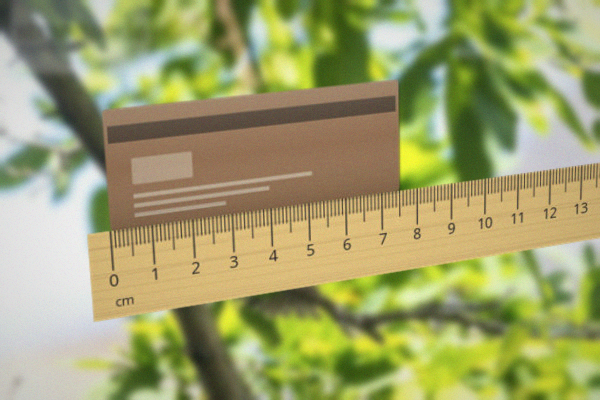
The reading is 7.5 cm
